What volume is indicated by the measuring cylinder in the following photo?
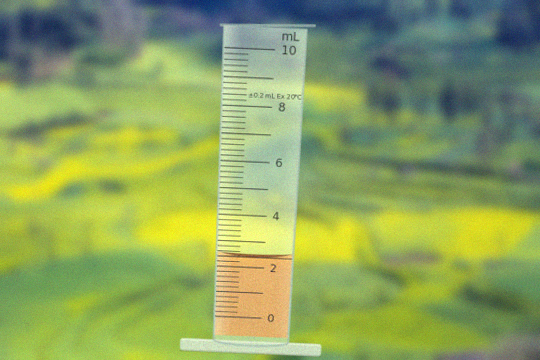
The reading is 2.4 mL
